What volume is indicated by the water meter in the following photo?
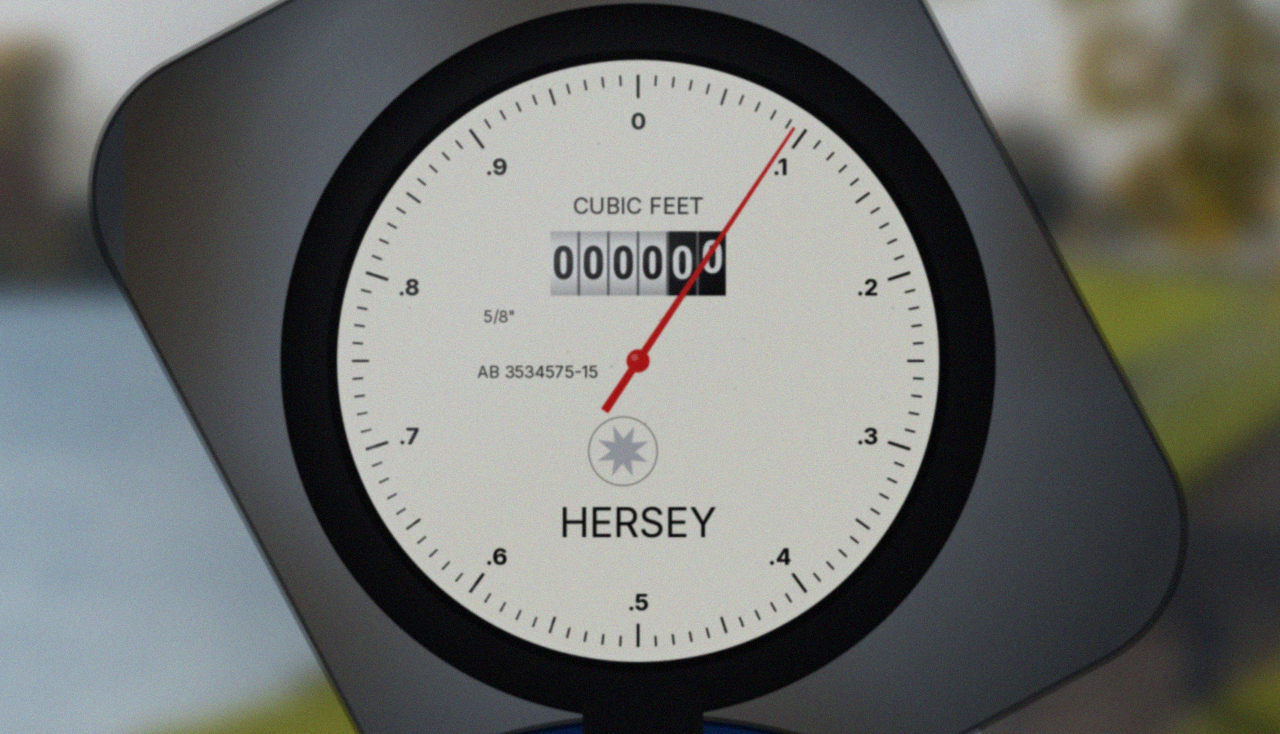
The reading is 0.09 ft³
